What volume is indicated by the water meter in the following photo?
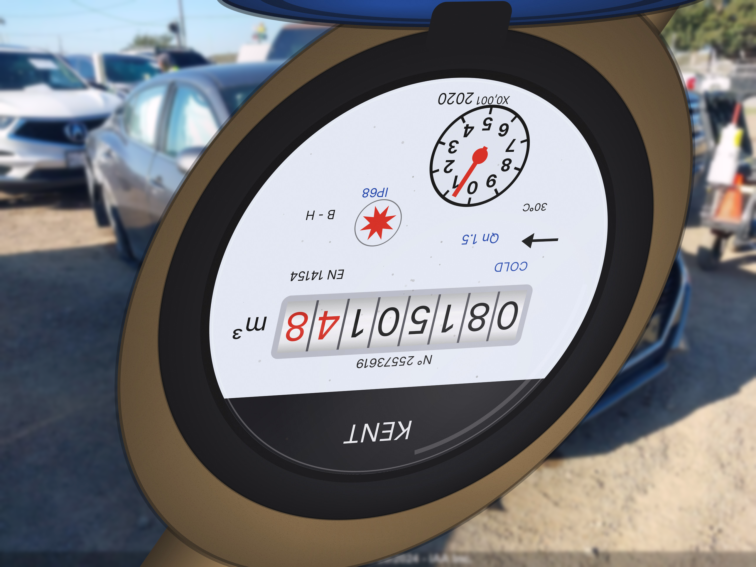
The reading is 81501.480 m³
